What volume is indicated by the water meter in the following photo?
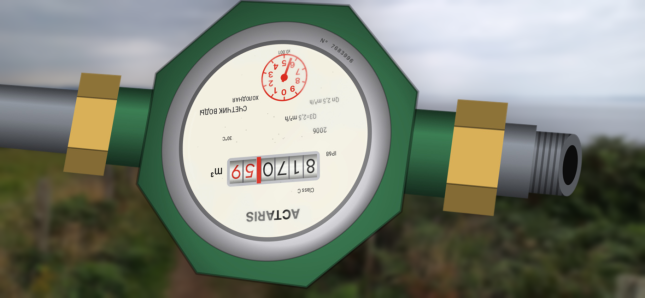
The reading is 8170.595 m³
